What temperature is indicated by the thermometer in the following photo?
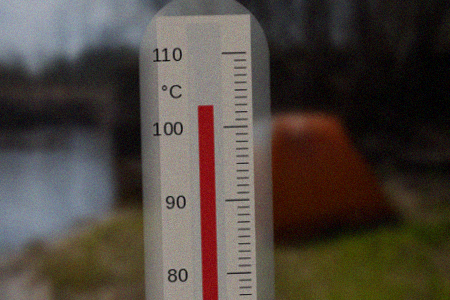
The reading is 103 °C
